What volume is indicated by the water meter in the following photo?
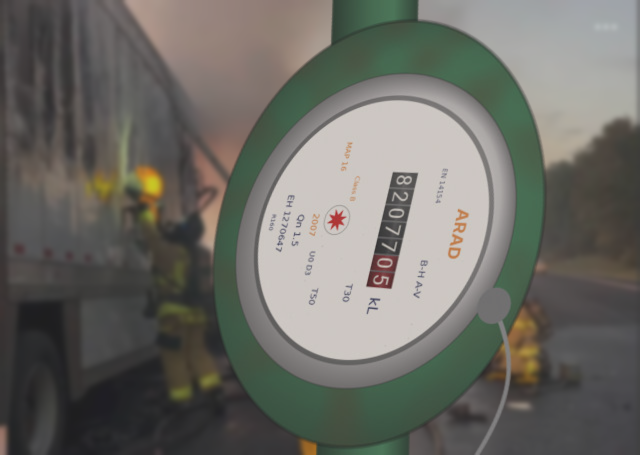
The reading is 82077.05 kL
